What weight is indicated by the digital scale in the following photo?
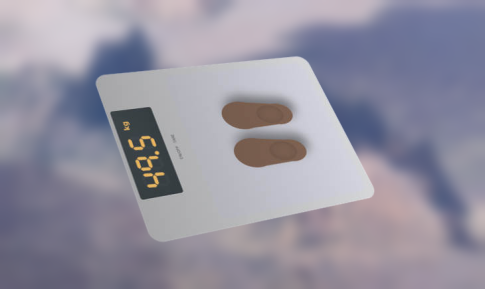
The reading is 49.5 kg
